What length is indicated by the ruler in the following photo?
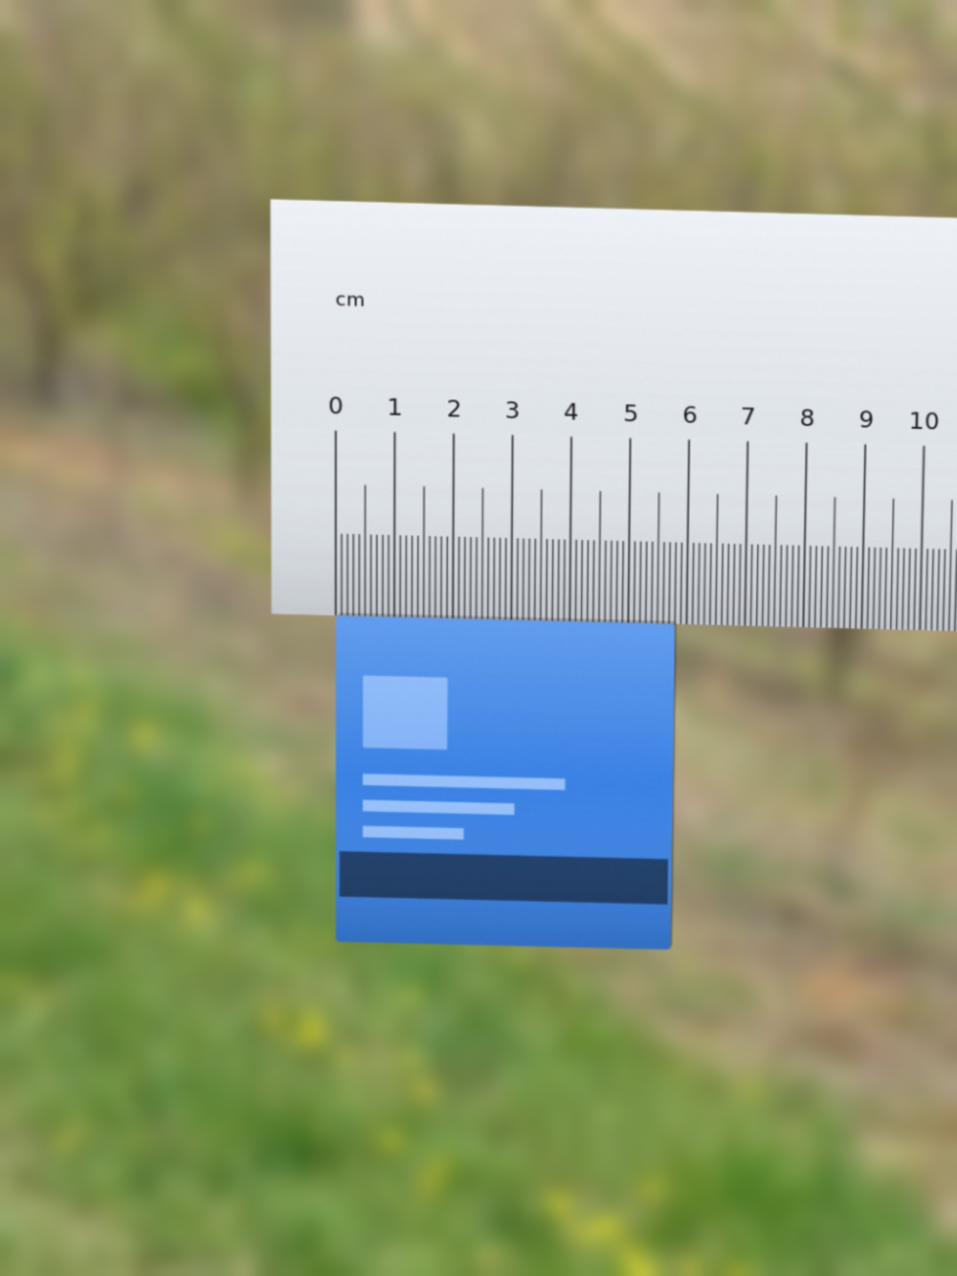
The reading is 5.8 cm
